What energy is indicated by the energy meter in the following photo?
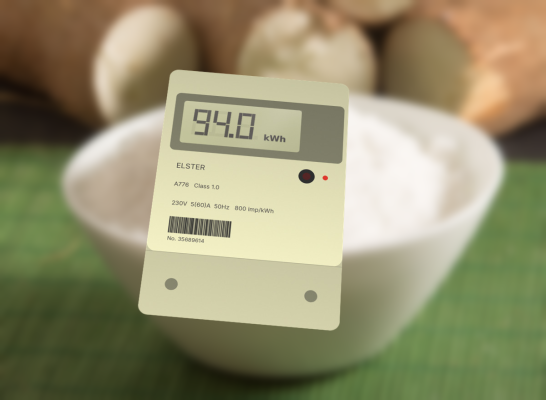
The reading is 94.0 kWh
